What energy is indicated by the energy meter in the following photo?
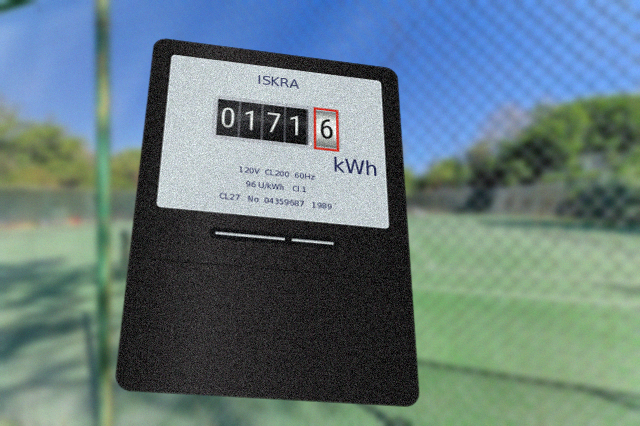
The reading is 171.6 kWh
